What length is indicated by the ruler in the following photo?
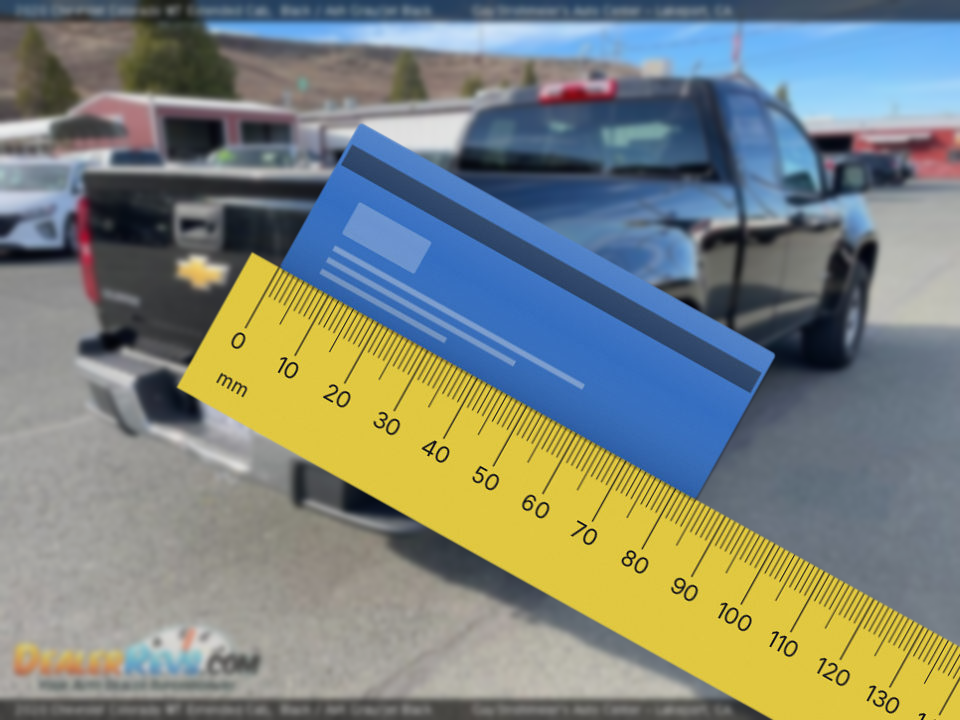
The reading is 84 mm
